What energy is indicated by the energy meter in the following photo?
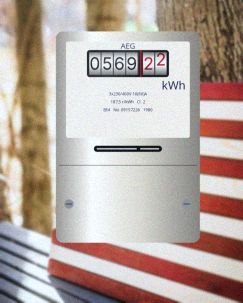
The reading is 569.22 kWh
